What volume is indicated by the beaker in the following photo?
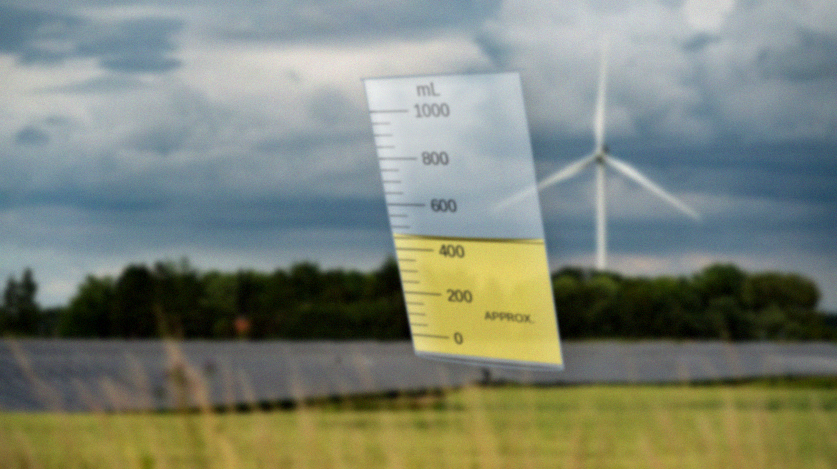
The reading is 450 mL
